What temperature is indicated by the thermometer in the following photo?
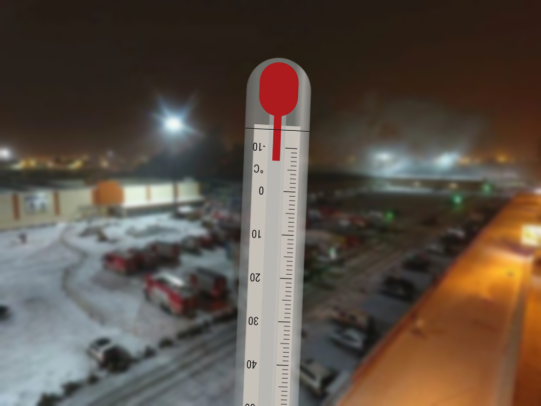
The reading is -7 °C
